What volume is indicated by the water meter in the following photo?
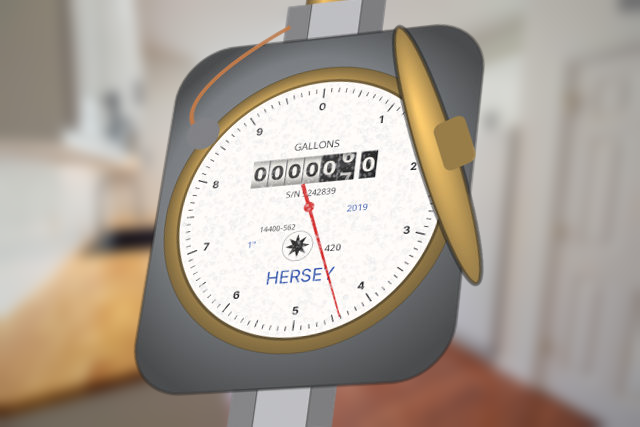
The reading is 64.4 gal
